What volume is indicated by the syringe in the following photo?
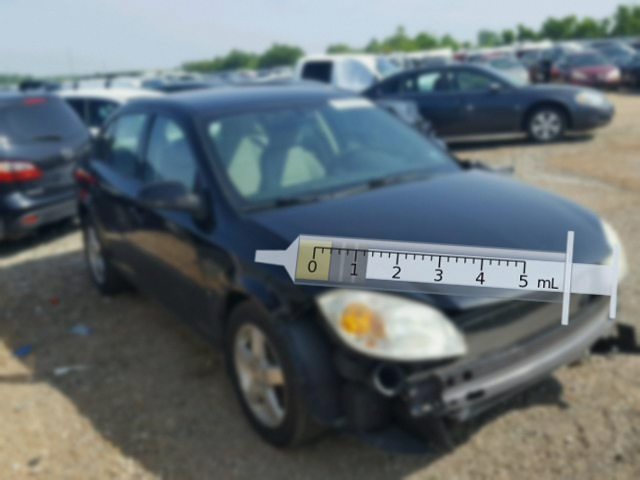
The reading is 0.4 mL
